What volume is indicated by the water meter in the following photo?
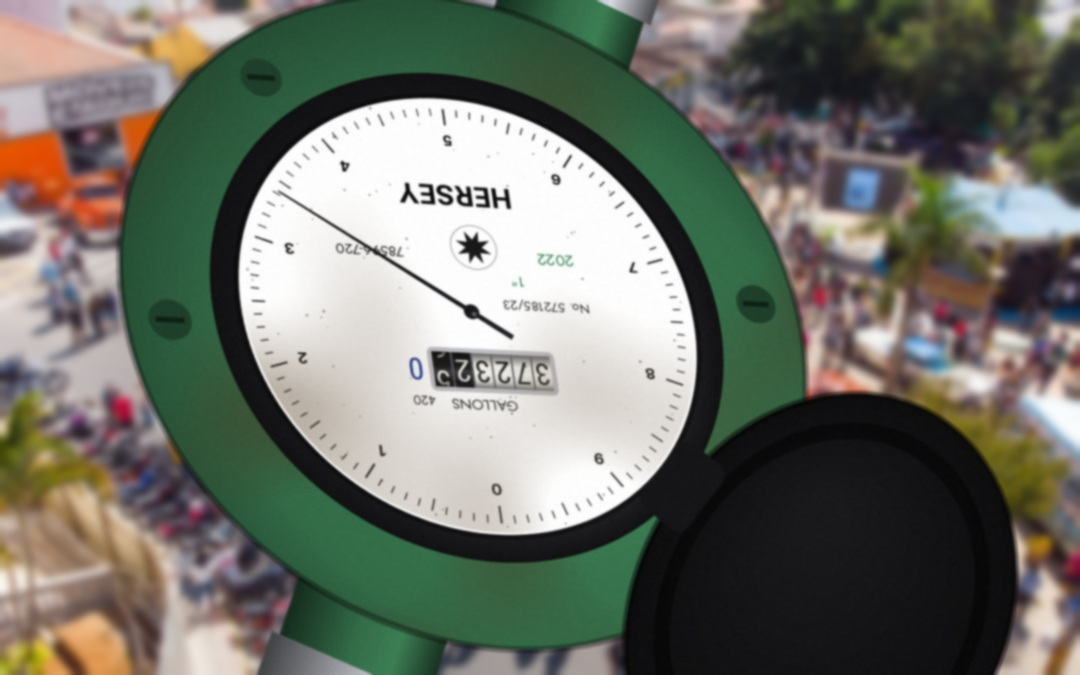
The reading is 3723253.4 gal
